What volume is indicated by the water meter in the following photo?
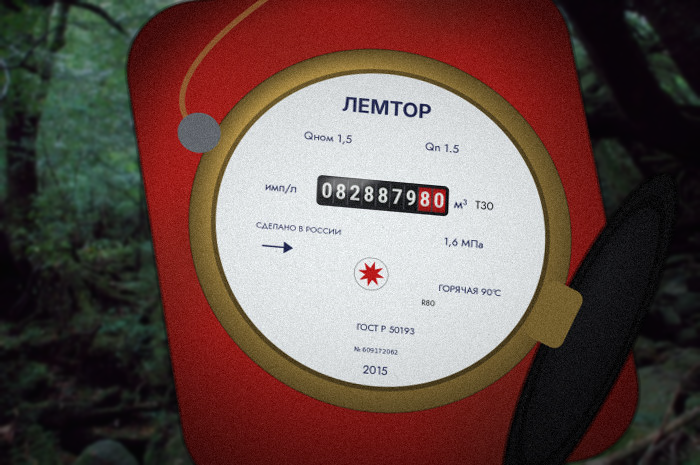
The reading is 828879.80 m³
